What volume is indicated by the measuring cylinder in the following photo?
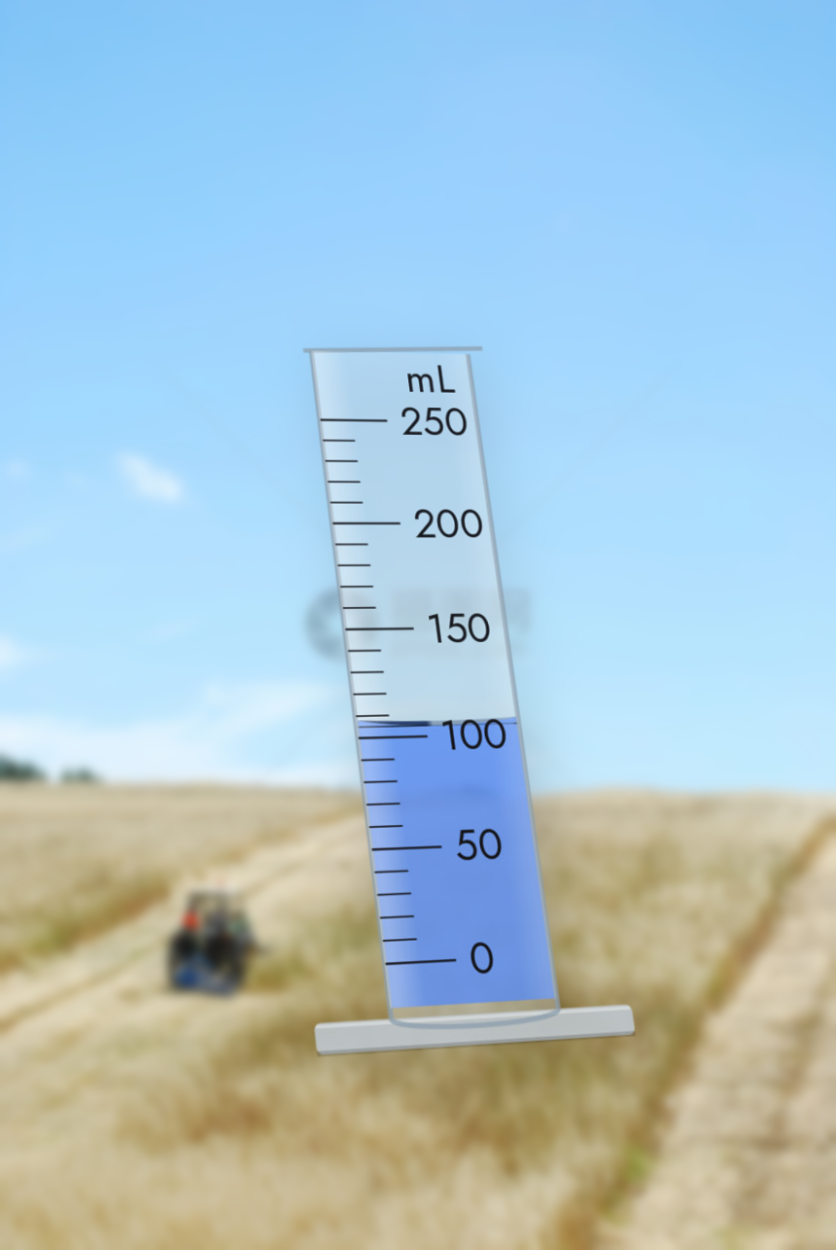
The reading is 105 mL
